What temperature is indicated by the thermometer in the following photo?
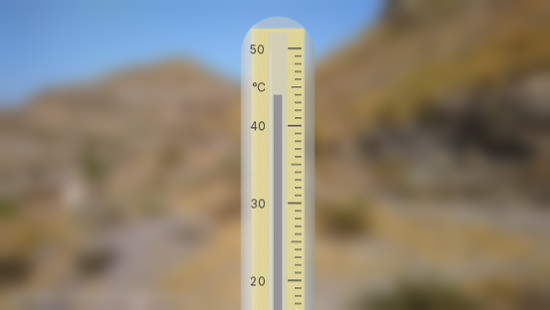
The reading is 44 °C
